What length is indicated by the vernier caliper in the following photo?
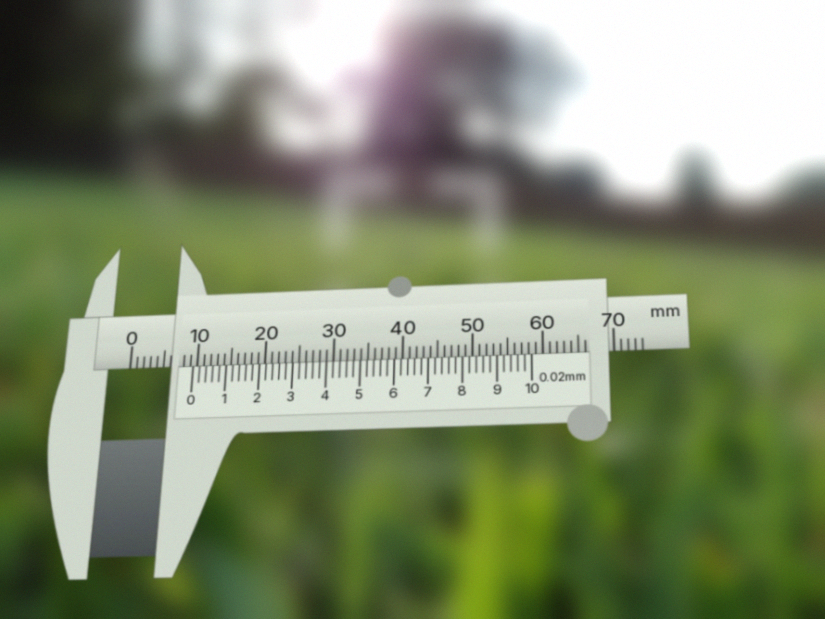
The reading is 9.4 mm
